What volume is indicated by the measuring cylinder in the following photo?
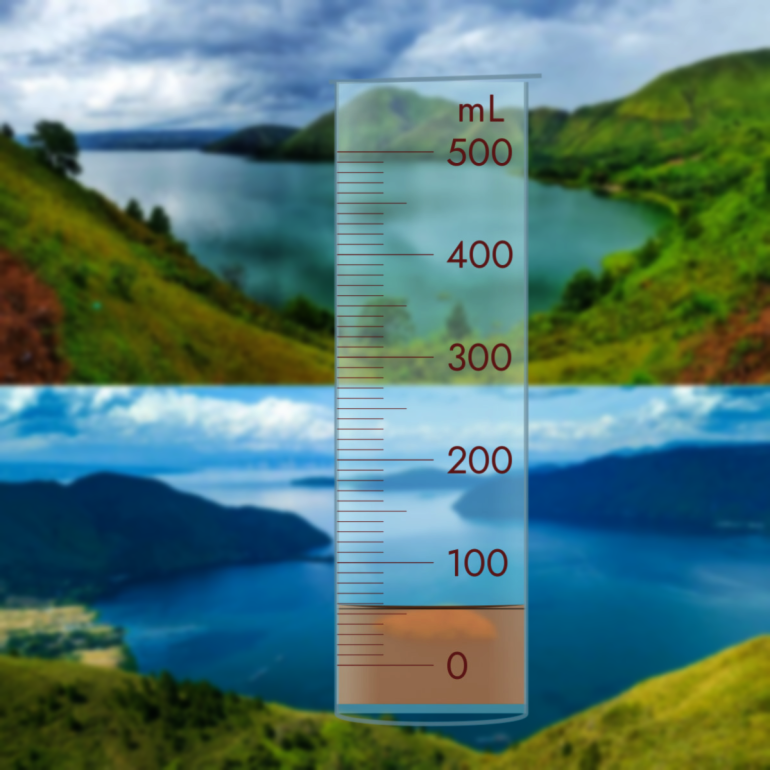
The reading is 55 mL
